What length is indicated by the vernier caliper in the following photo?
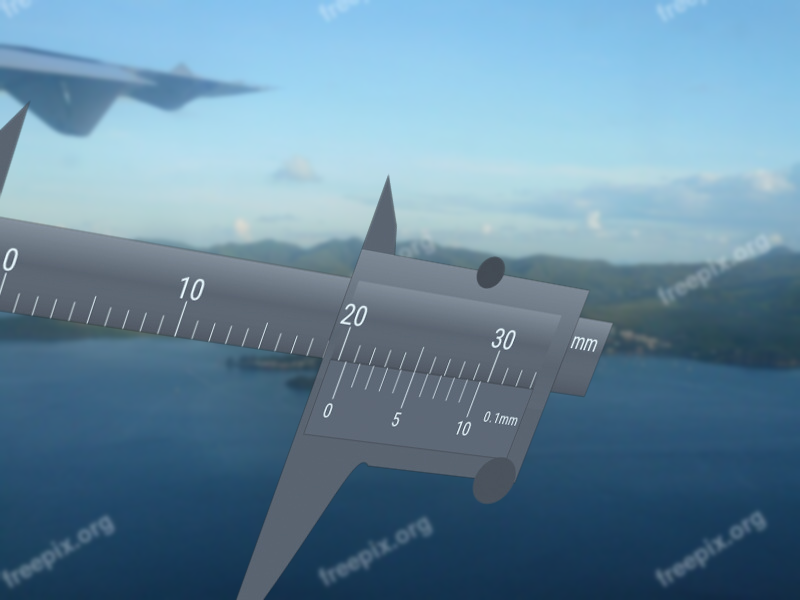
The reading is 20.5 mm
